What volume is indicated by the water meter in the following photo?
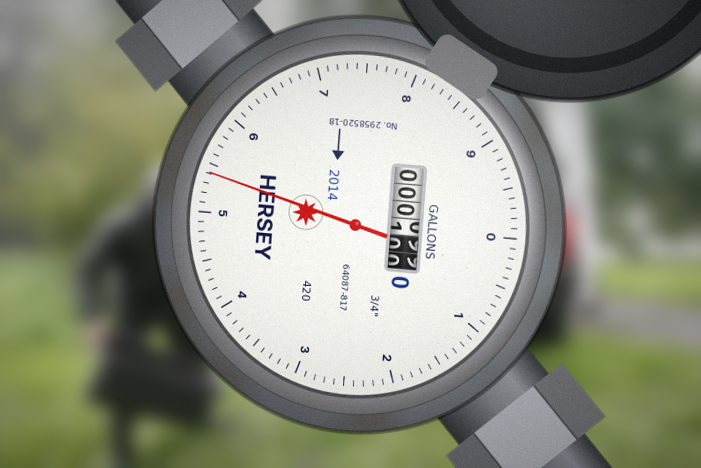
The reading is 995.4 gal
